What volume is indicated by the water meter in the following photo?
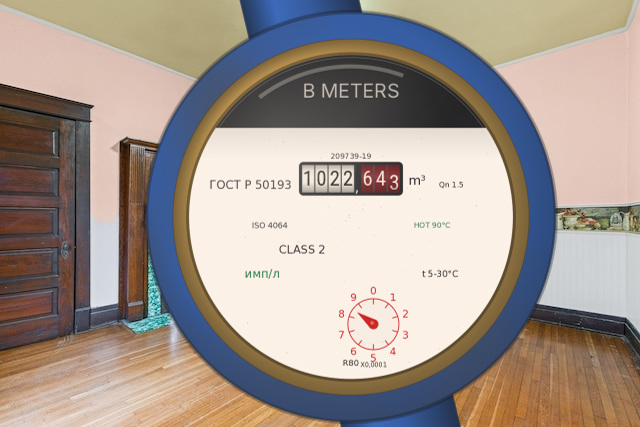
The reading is 1022.6428 m³
